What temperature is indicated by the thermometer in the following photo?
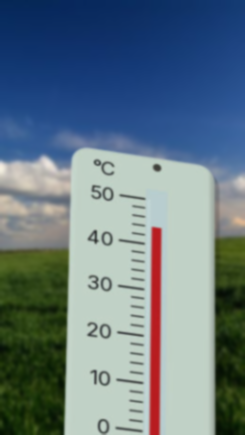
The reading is 44 °C
